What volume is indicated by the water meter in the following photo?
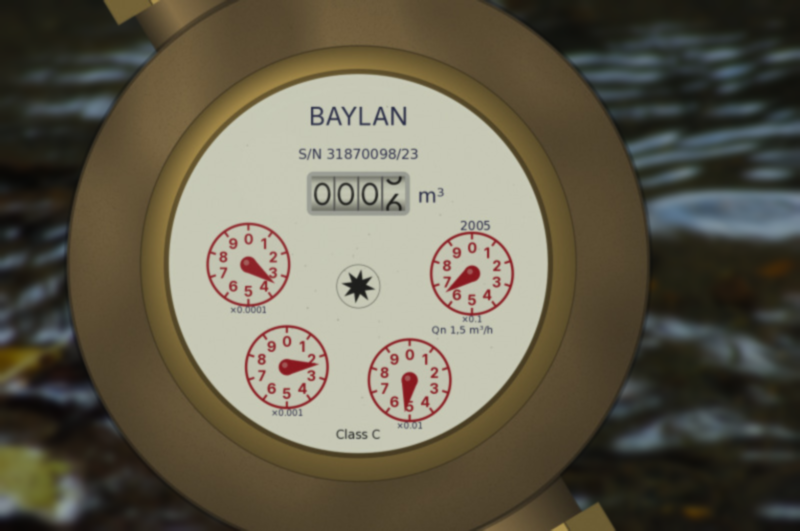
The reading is 5.6523 m³
